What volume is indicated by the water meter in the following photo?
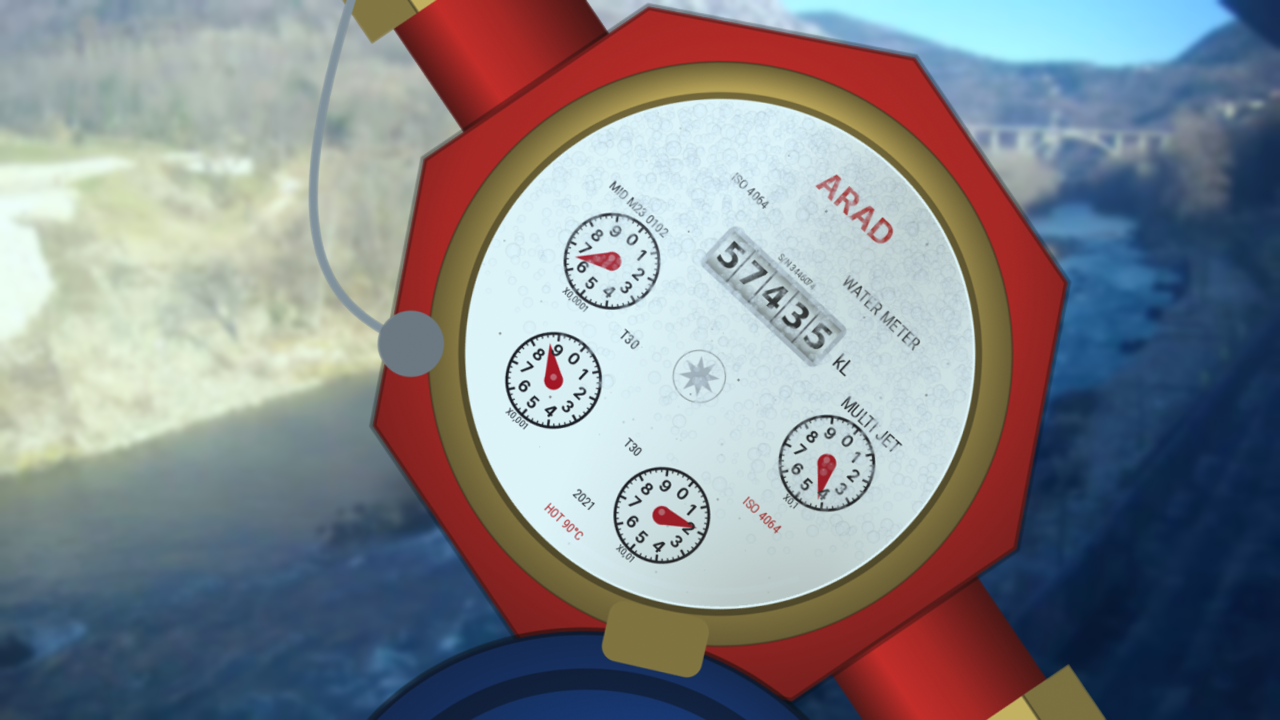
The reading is 57435.4186 kL
